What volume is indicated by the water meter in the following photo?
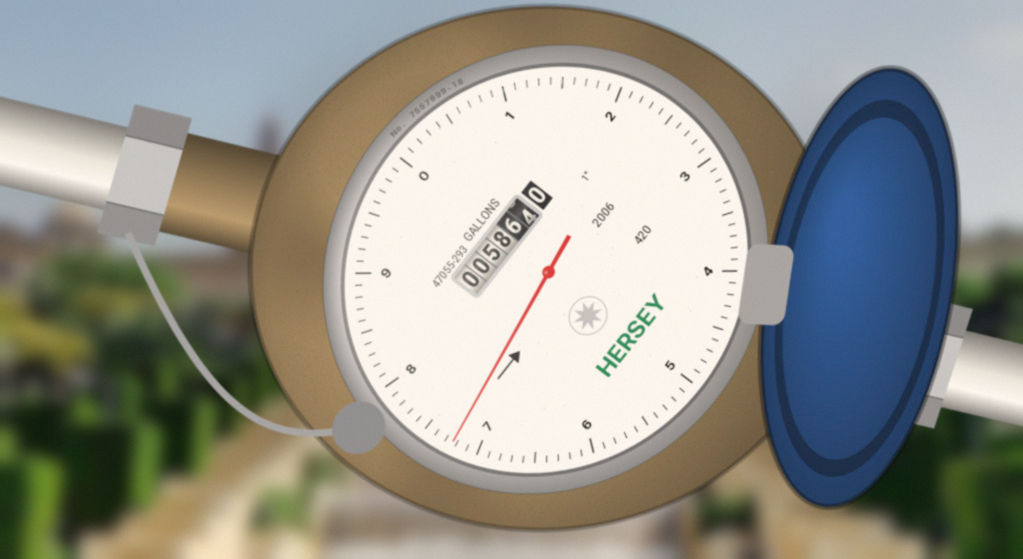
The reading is 58637.2 gal
